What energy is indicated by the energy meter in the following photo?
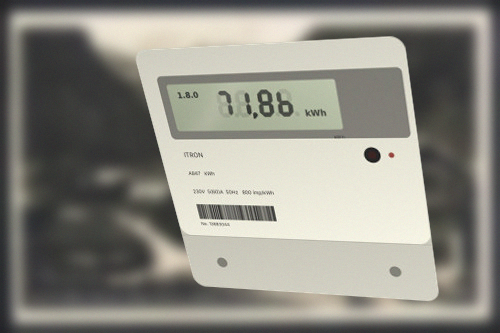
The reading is 71.86 kWh
